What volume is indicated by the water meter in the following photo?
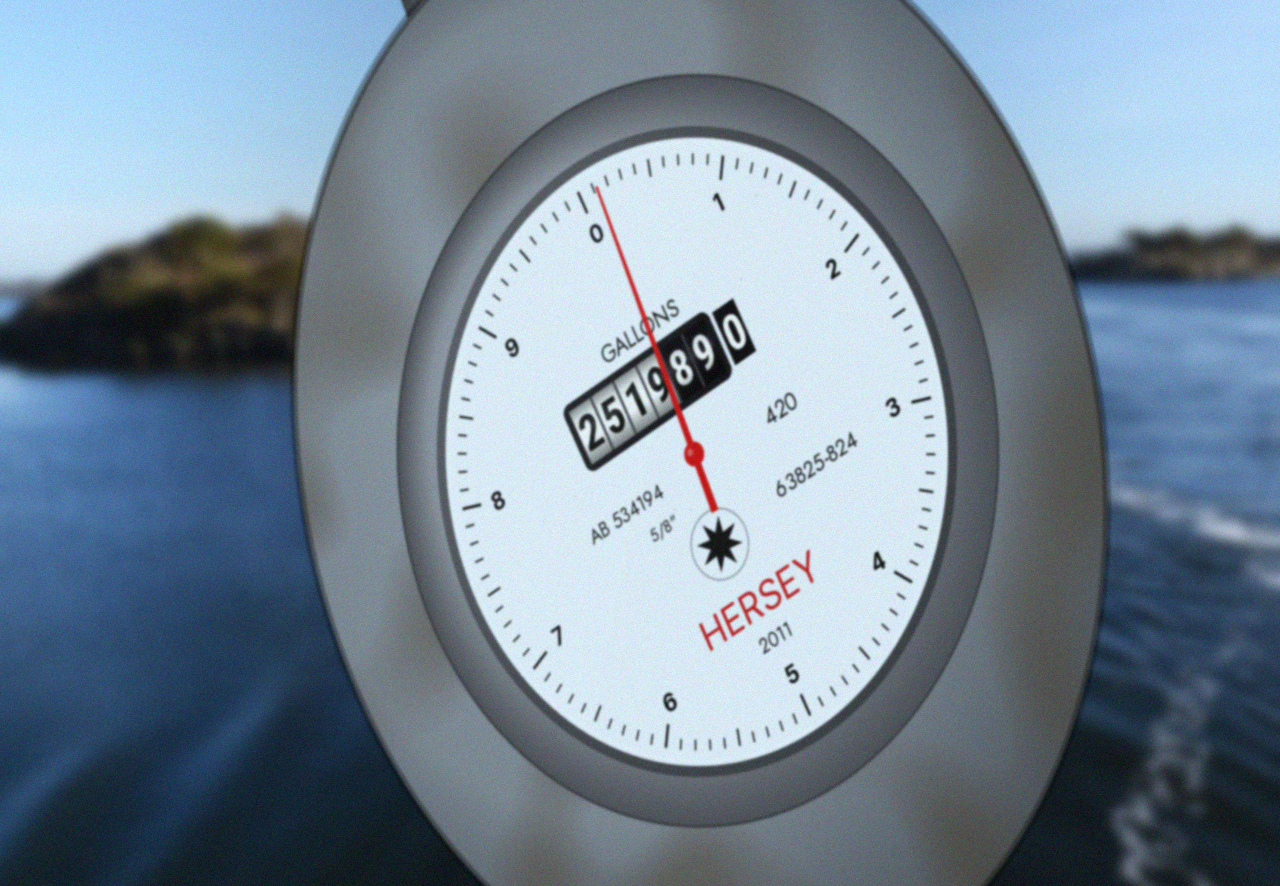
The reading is 2519890.1 gal
